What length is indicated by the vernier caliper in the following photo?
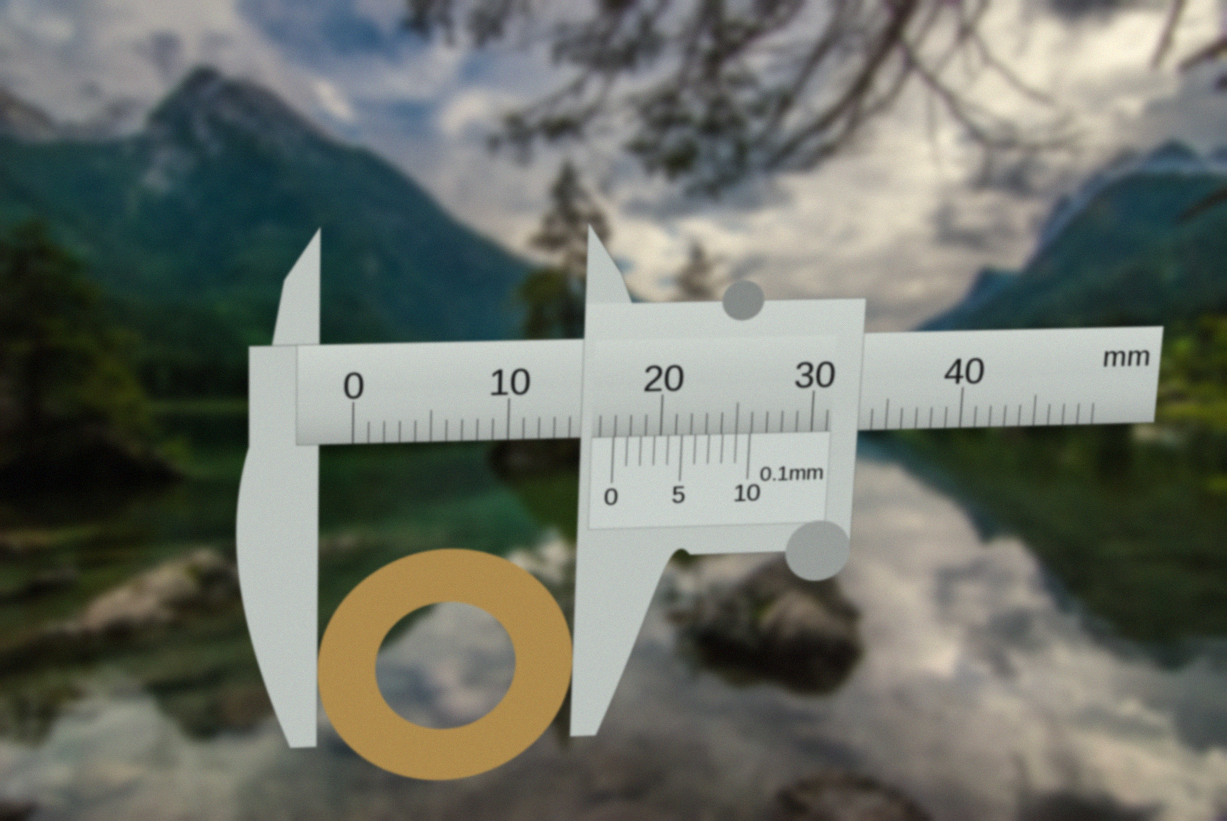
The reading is 16.9 mm
